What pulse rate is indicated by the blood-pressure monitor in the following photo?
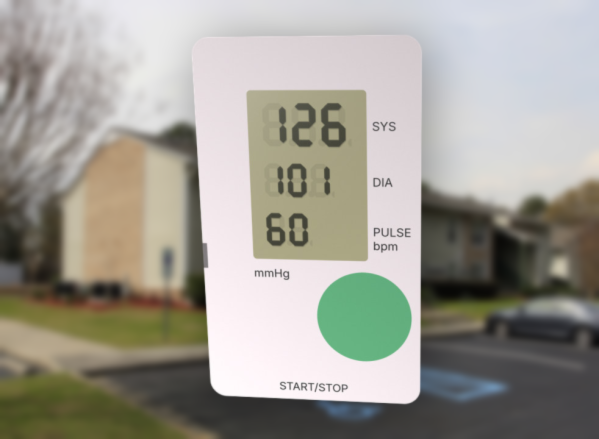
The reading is 60 bpm
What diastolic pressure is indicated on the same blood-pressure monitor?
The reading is 101 mmHg
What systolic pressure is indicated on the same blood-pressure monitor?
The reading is 126 mmHg
